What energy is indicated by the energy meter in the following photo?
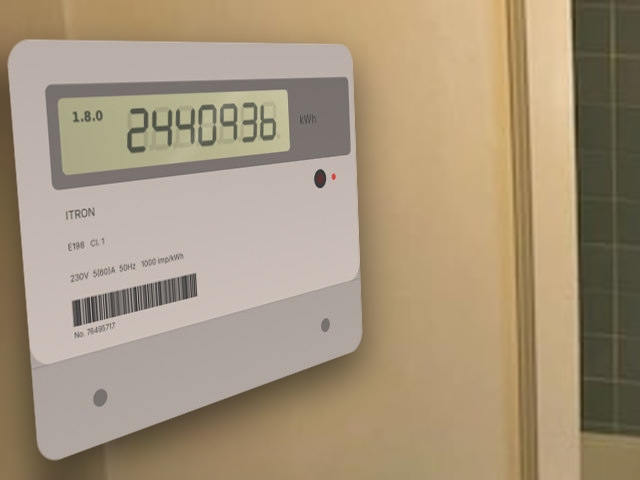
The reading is 2440936 kWh
